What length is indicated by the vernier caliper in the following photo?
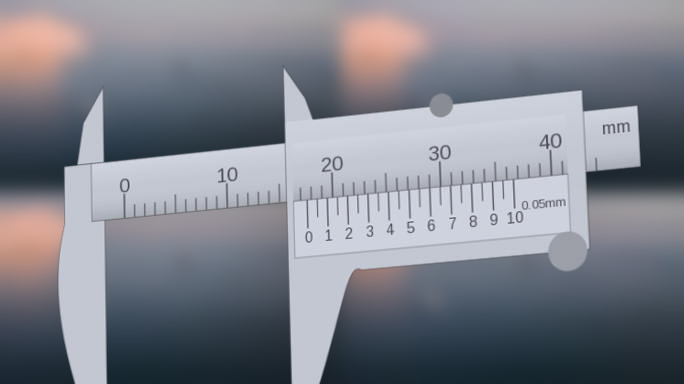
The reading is 17.6 mm
